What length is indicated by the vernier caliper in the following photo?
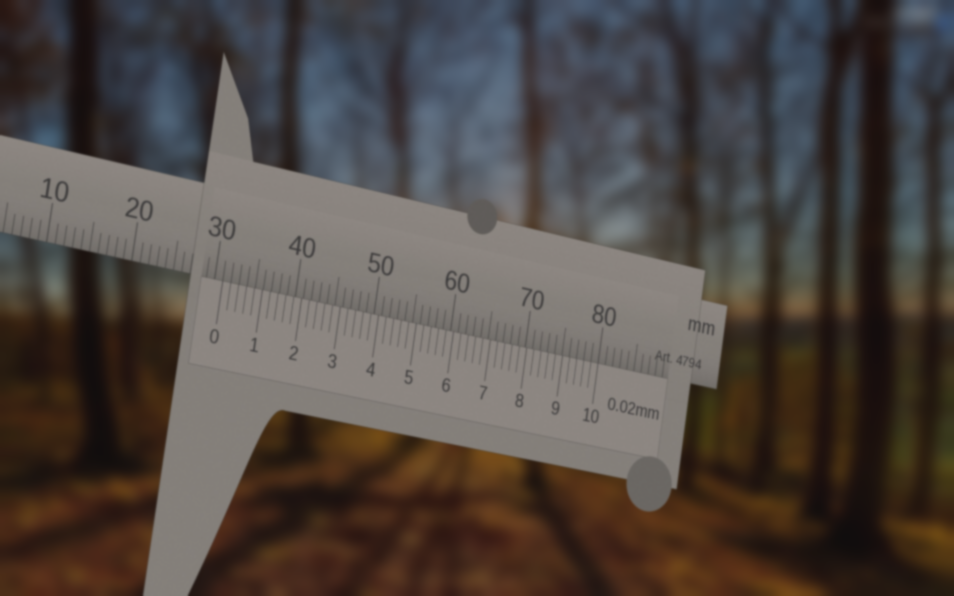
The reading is 31.0 mm
